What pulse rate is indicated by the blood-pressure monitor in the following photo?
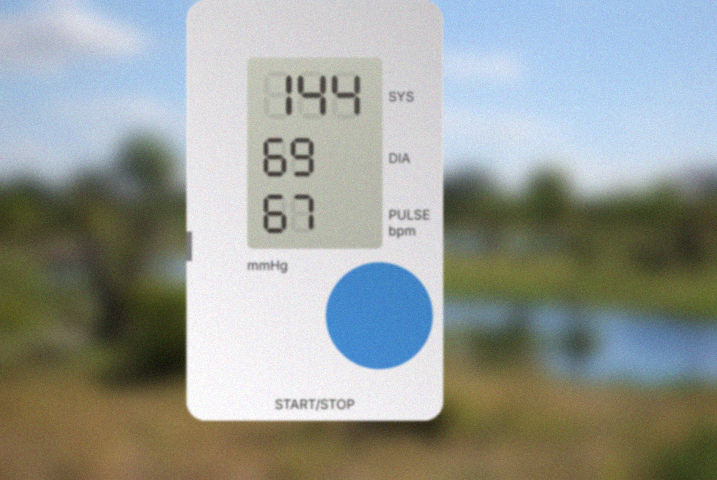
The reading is 67 bpm
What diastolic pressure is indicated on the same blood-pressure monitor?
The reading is 69 mmHg
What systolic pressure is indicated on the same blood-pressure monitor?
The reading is 144 mmHg
